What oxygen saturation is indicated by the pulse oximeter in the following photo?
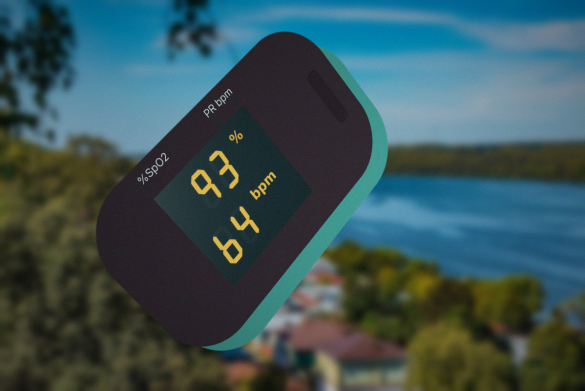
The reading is 93 %
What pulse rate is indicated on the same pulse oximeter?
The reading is 64 bpm
